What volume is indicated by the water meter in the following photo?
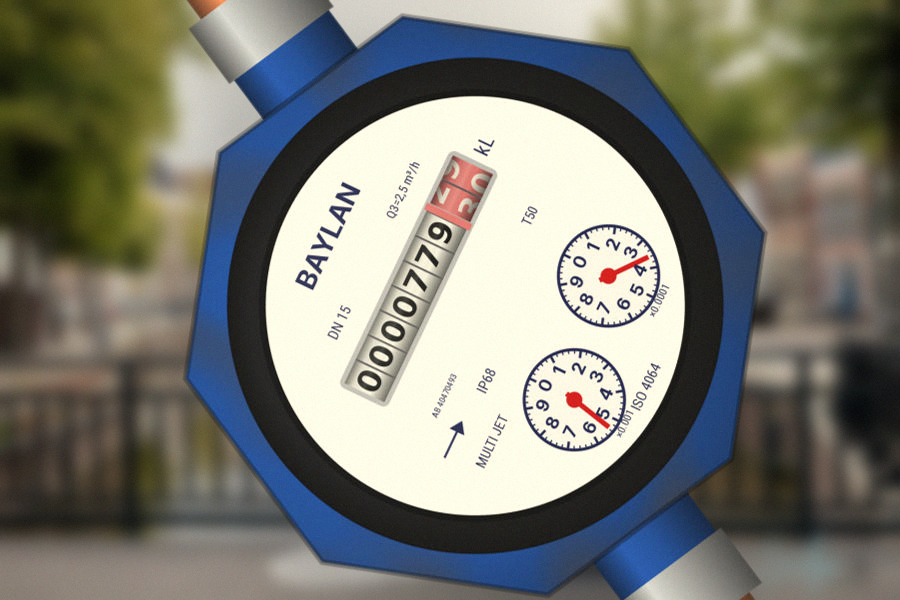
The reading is 779.2953 kL
